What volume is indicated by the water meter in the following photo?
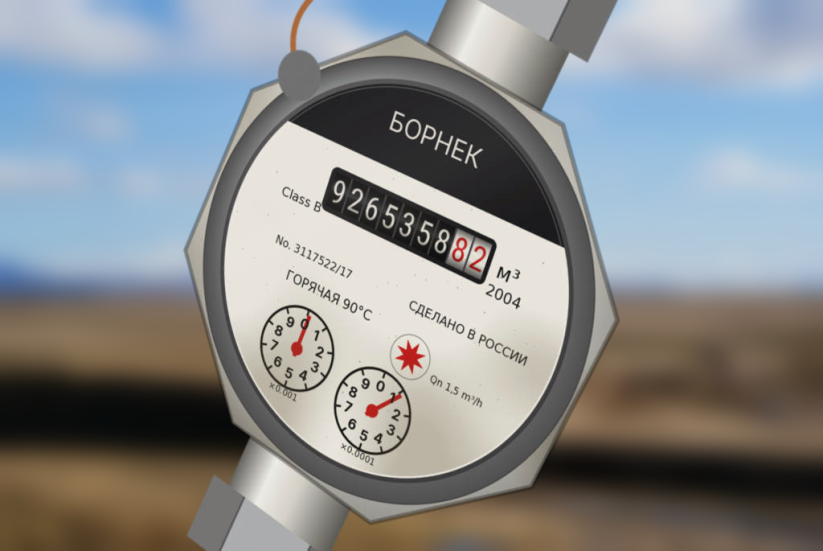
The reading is 9265358.8201 m³
